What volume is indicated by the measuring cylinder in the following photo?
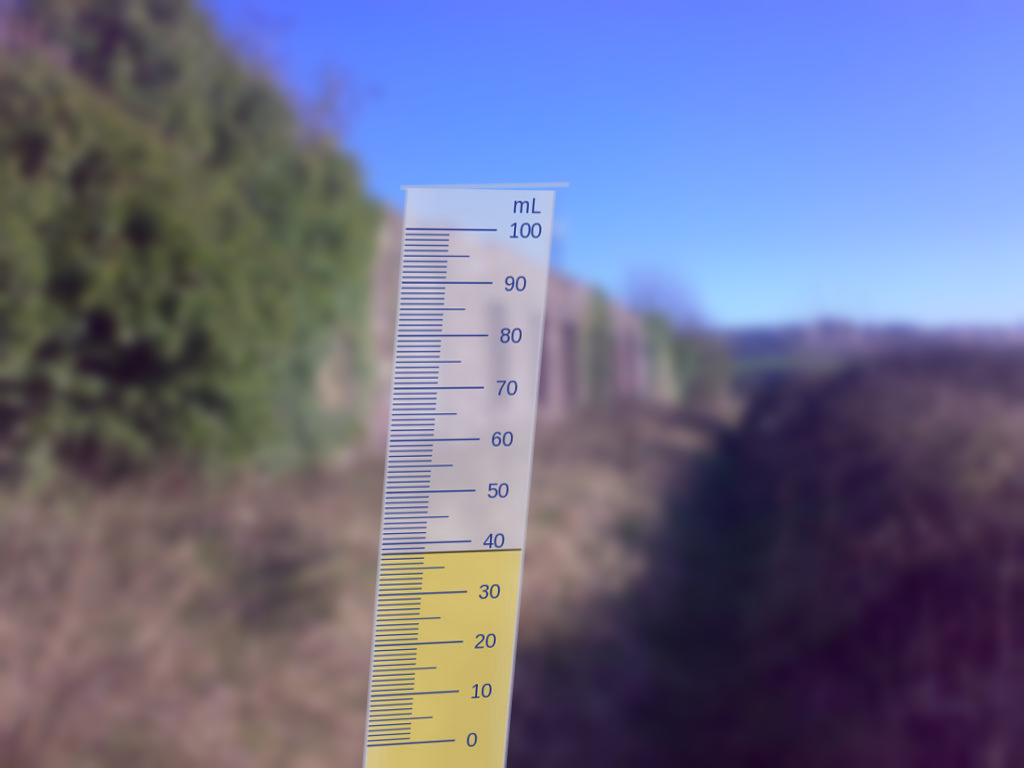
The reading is 38 mL
